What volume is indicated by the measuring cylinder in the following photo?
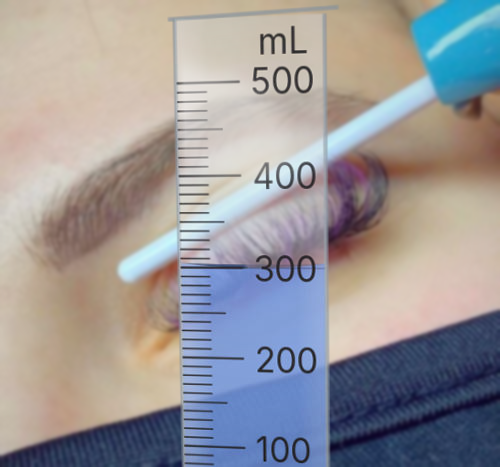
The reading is 300 mL
